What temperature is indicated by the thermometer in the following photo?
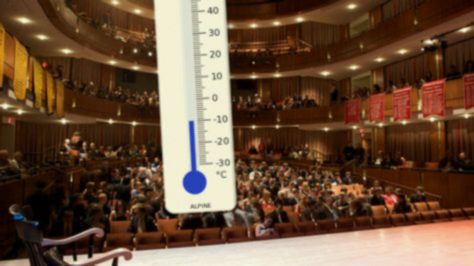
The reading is -10 °C
